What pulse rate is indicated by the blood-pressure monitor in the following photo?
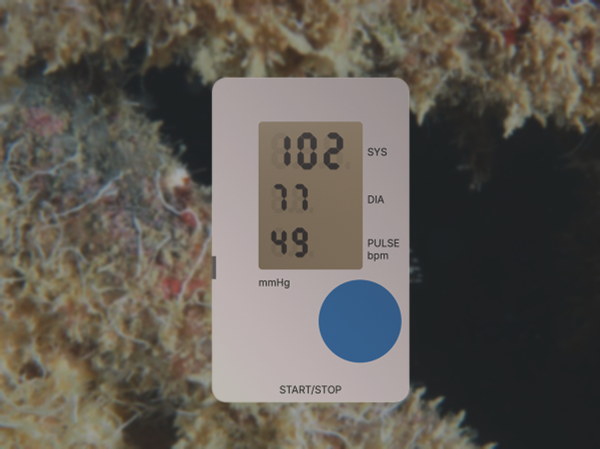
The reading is 49 bpm
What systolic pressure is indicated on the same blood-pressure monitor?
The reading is 102 mmHg
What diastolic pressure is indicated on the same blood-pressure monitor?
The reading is 77 mmHg
